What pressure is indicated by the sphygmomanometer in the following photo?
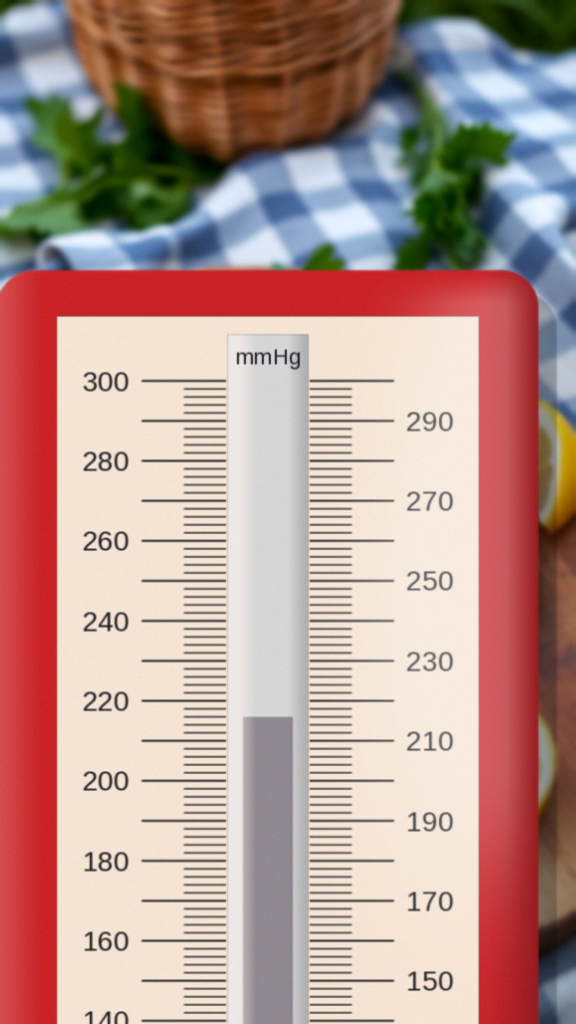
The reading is 216 mmHg
